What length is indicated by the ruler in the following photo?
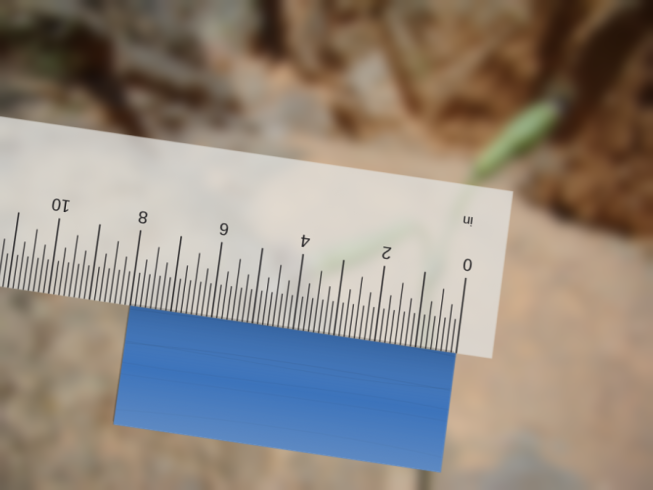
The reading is 8 in
